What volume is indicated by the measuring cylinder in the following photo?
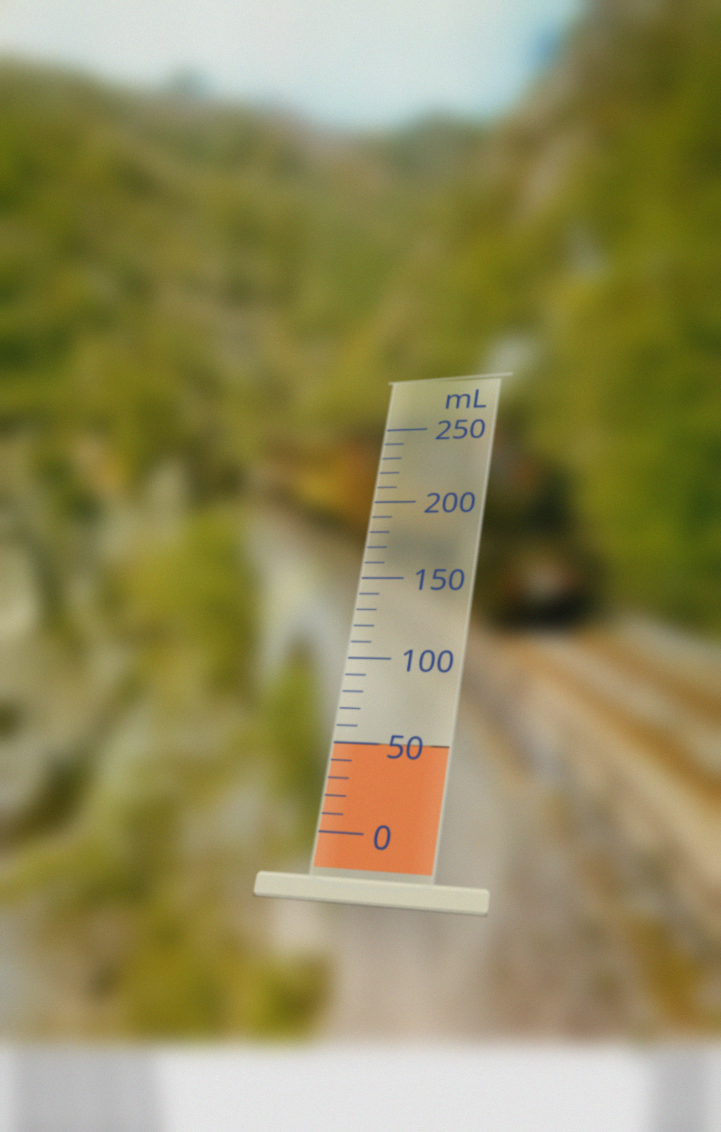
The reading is 50 mL
